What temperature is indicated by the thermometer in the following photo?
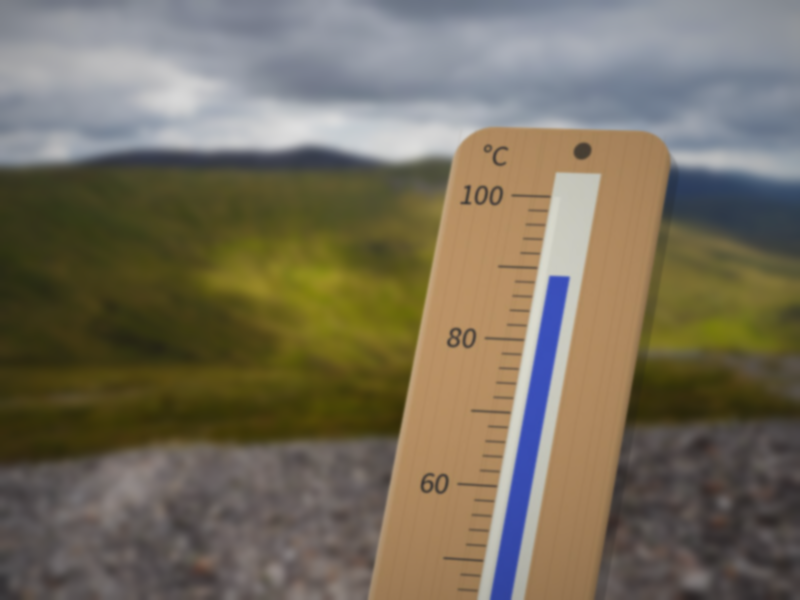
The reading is 89 °C
